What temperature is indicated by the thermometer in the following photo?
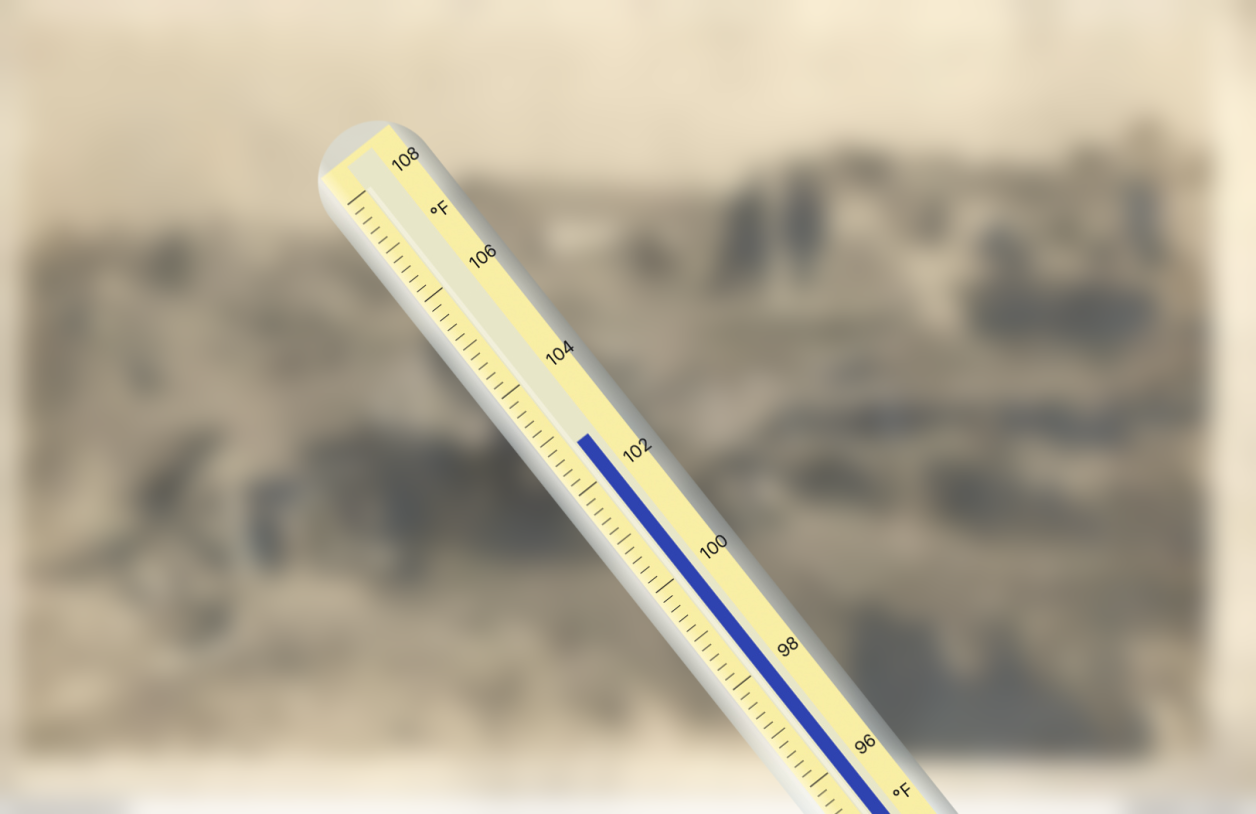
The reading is 102.7 °F
